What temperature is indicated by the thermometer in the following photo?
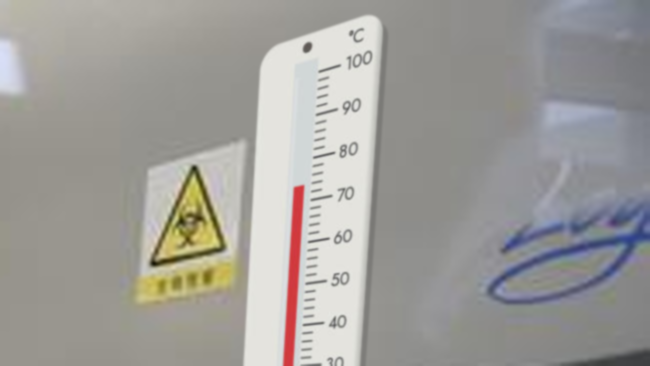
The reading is 74 °C
